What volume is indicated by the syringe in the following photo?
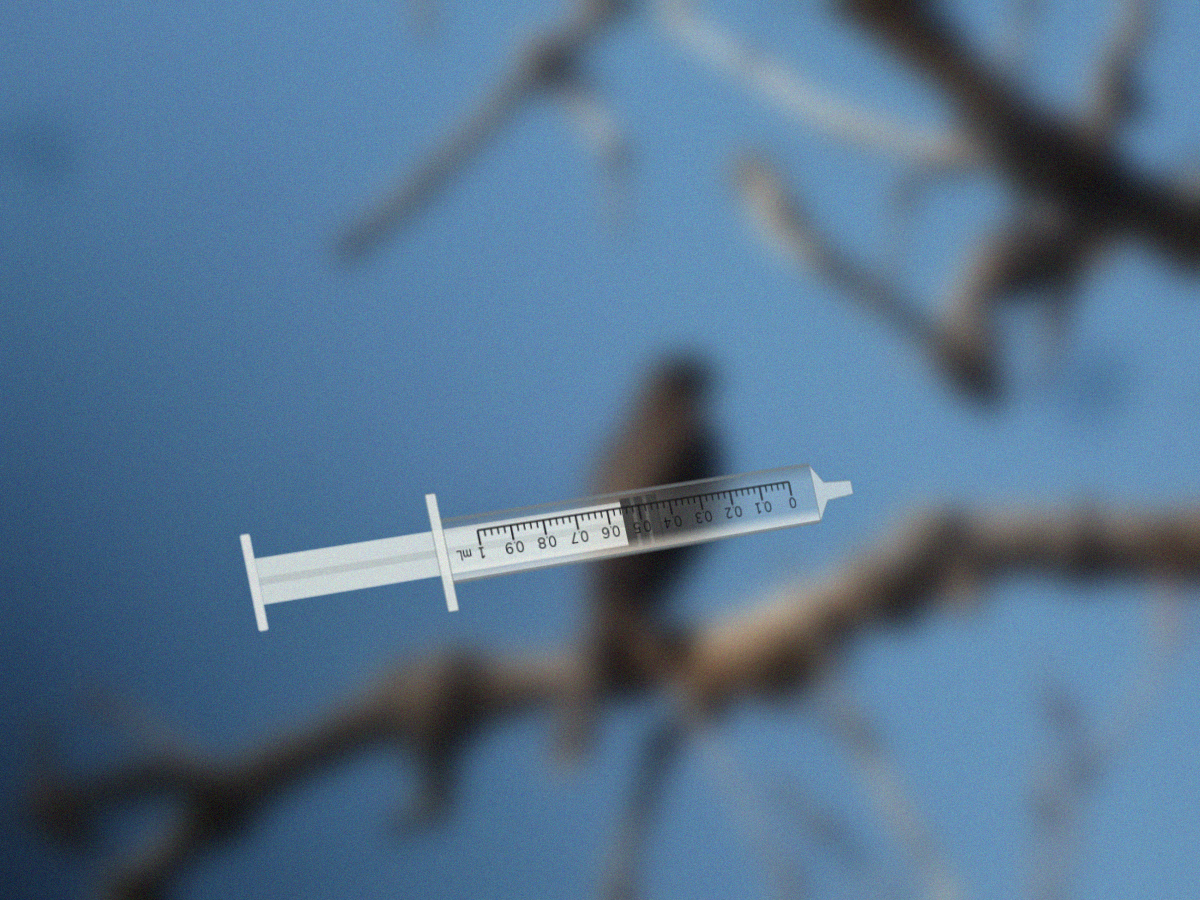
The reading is 0.44 mL
